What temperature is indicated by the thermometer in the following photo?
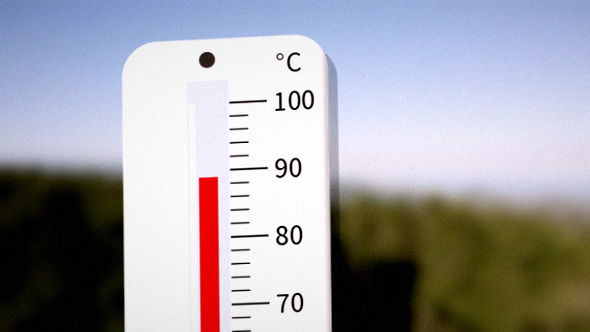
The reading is 89 °C
